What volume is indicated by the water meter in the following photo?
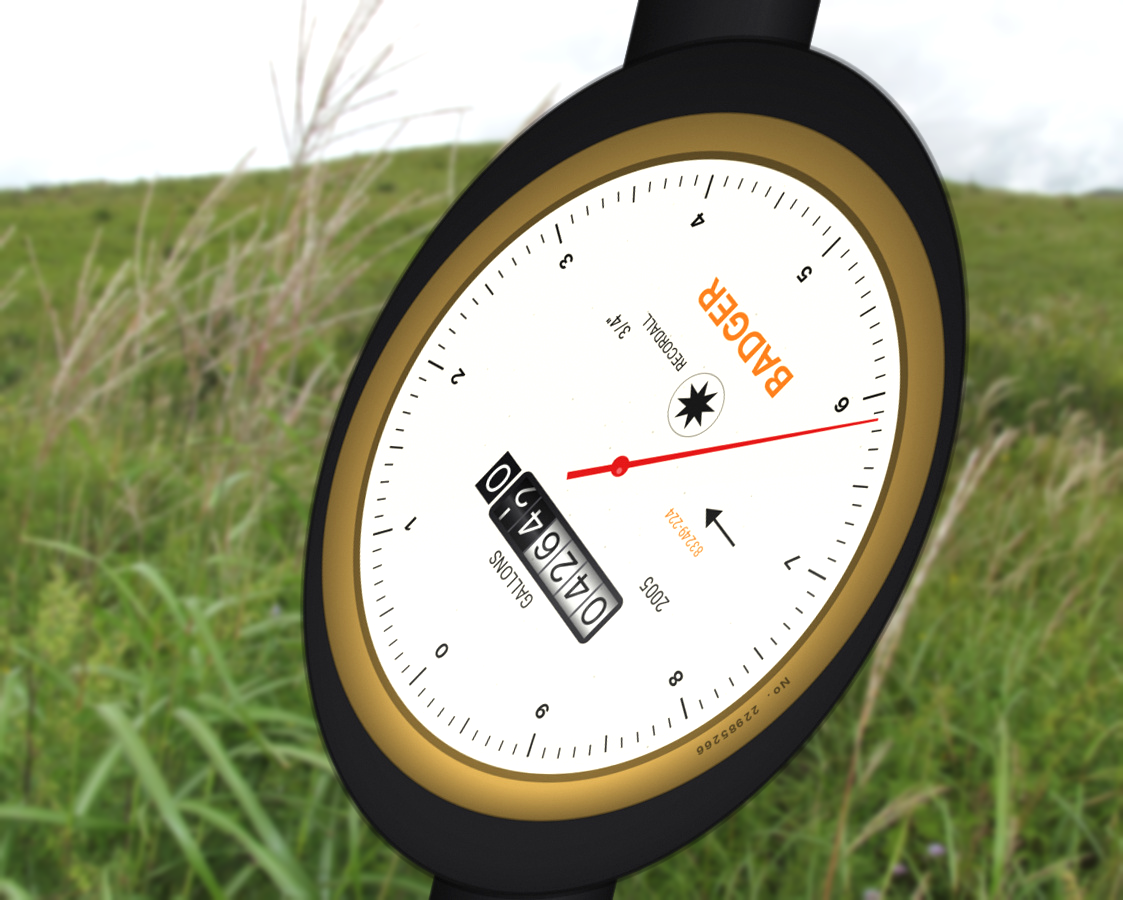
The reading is 426416.1 gal
